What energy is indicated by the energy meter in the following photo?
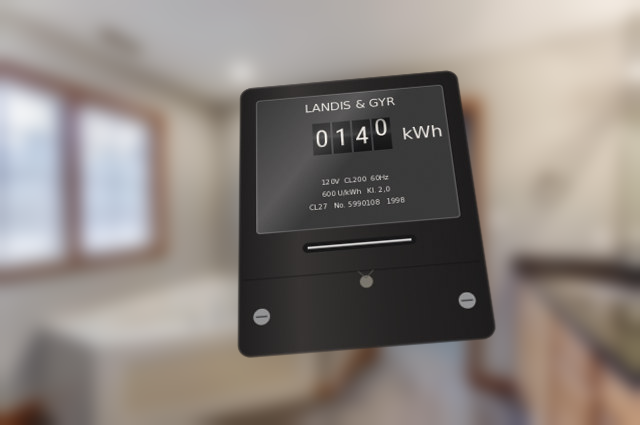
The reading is 140 kWh
